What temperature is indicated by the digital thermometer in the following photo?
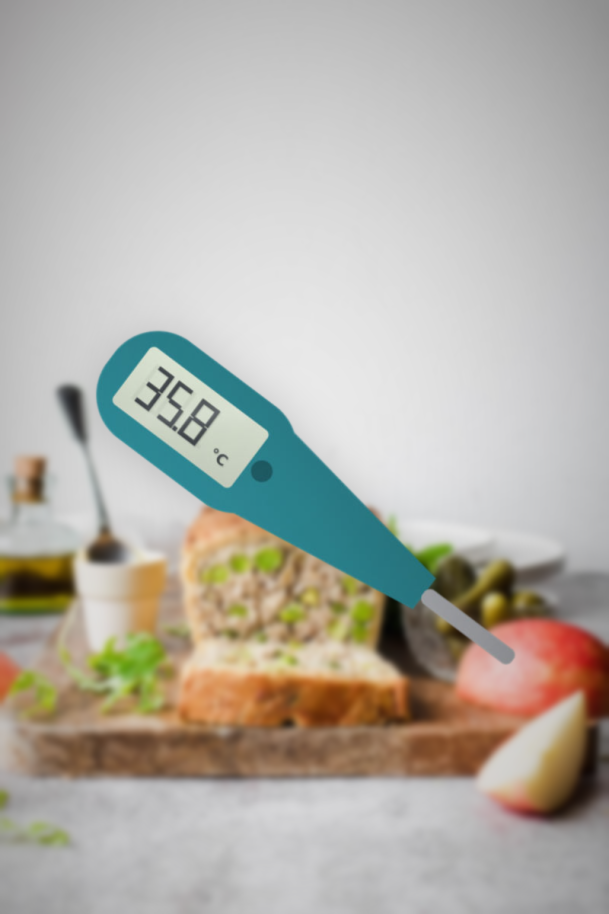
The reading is 35.8 °C
